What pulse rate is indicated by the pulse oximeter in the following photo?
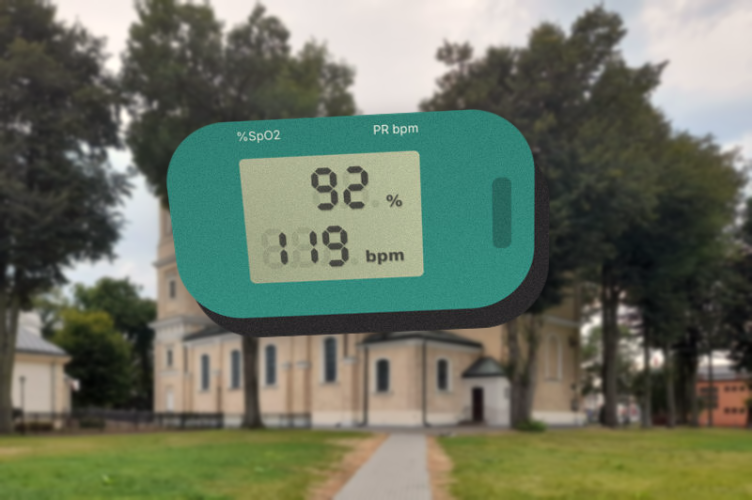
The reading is 119 bpm
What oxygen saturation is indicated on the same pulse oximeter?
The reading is 92 %
